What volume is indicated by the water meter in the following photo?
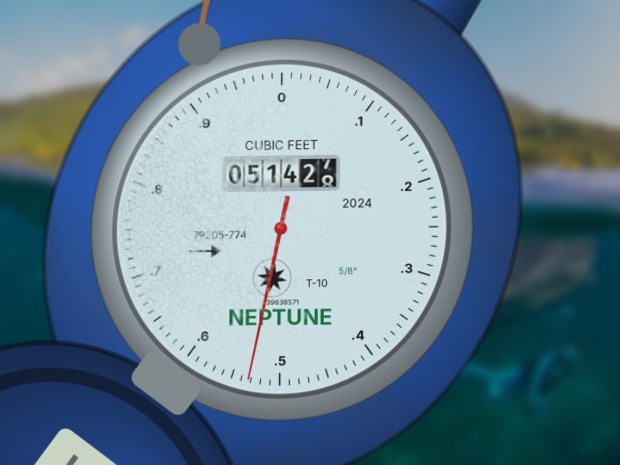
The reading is 51427.53 ft³
